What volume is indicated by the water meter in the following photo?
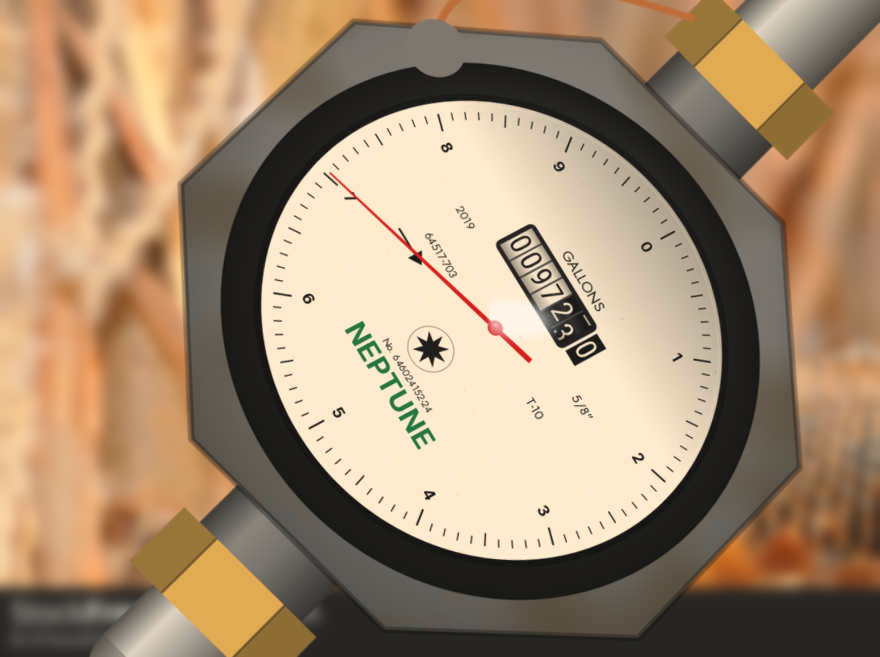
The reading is 97227.0 gal
